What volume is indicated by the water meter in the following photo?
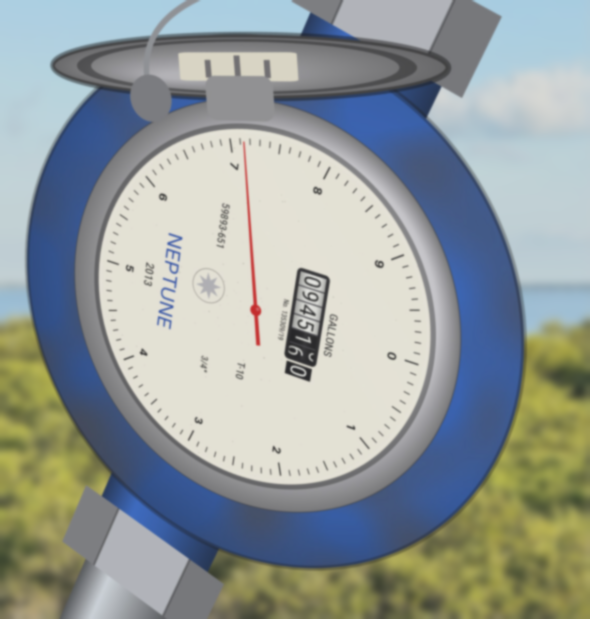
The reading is 945157.1 gal
